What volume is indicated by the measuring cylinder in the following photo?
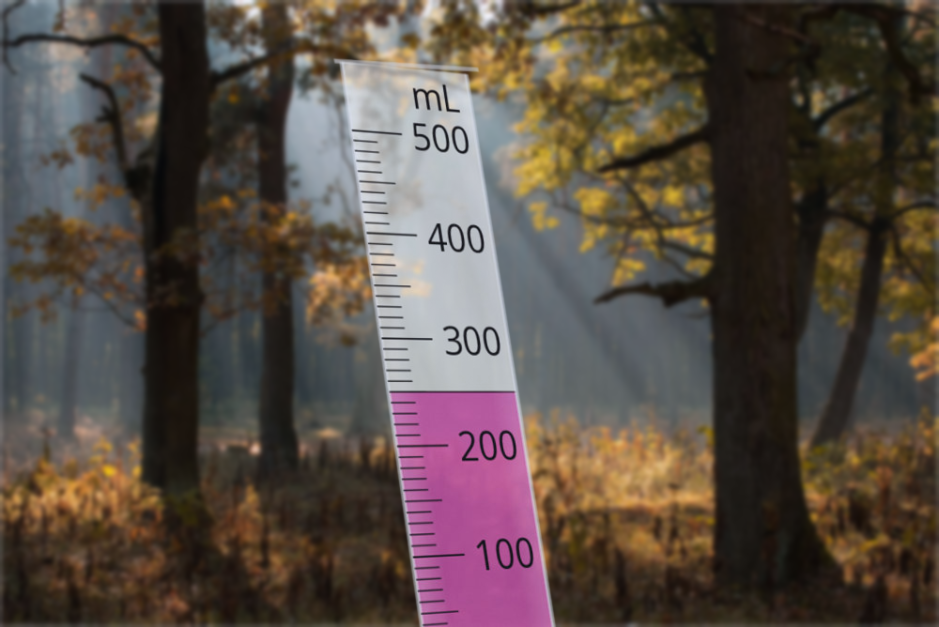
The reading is 250 mL
